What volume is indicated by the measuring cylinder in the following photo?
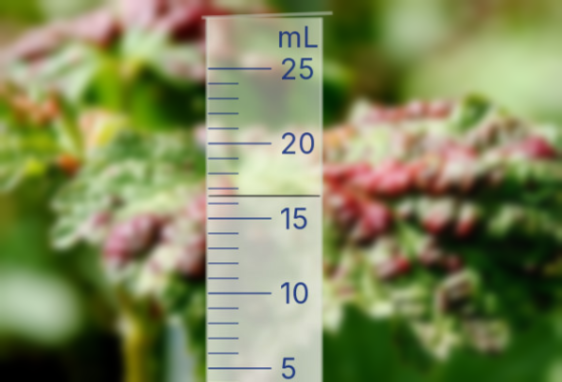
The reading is 16.5 mL
